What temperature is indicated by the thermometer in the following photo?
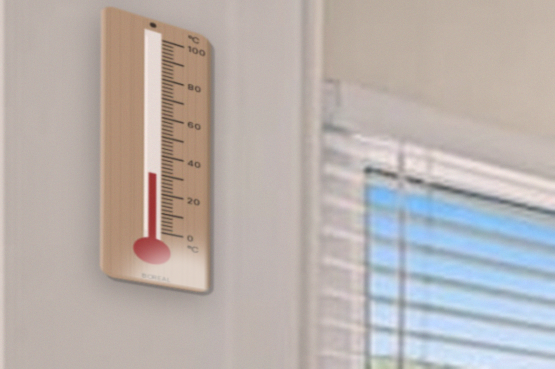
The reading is 30 °C
